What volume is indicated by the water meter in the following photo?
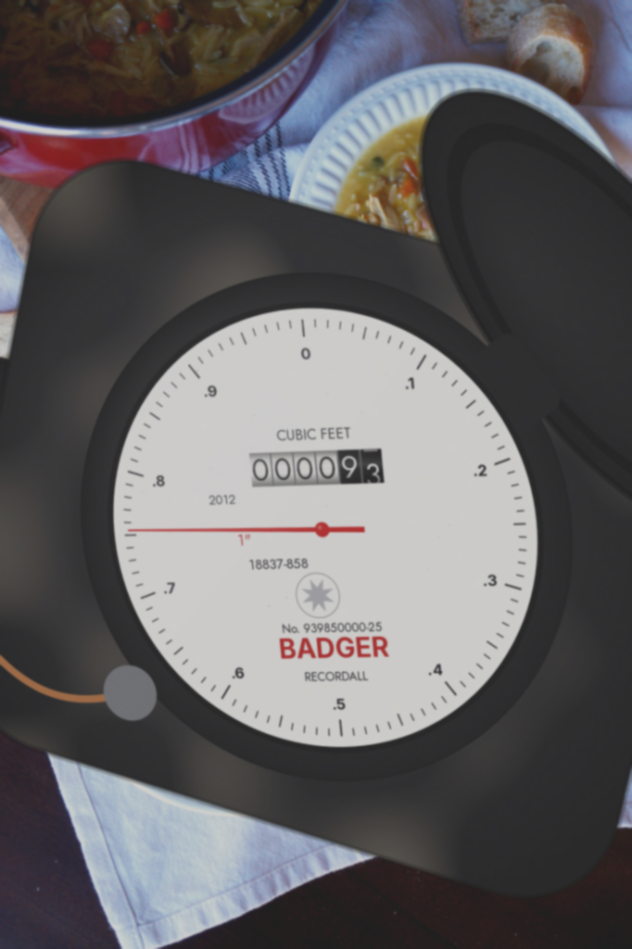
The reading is 92.75 ft³
